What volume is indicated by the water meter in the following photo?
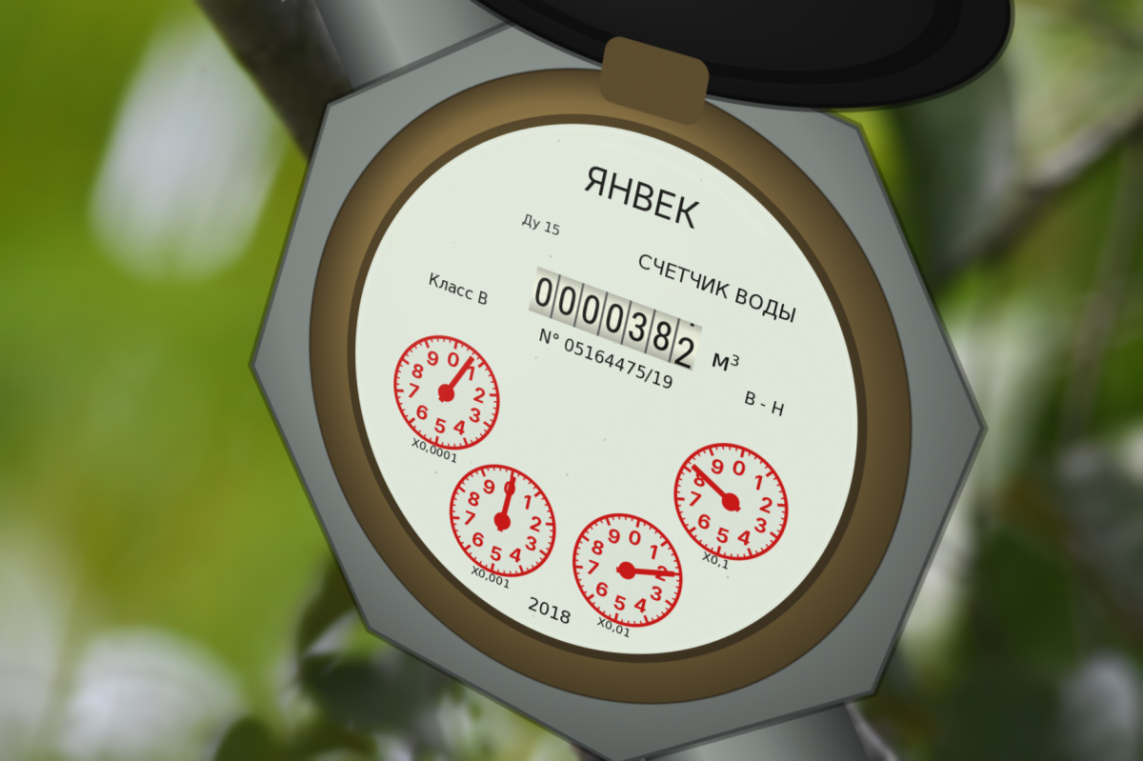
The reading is 381.8200 m³
